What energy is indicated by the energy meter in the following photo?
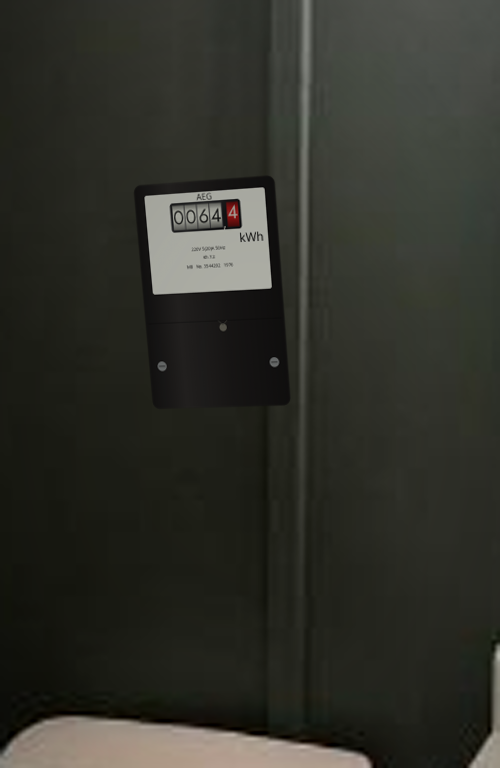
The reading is 64.4 kWh
